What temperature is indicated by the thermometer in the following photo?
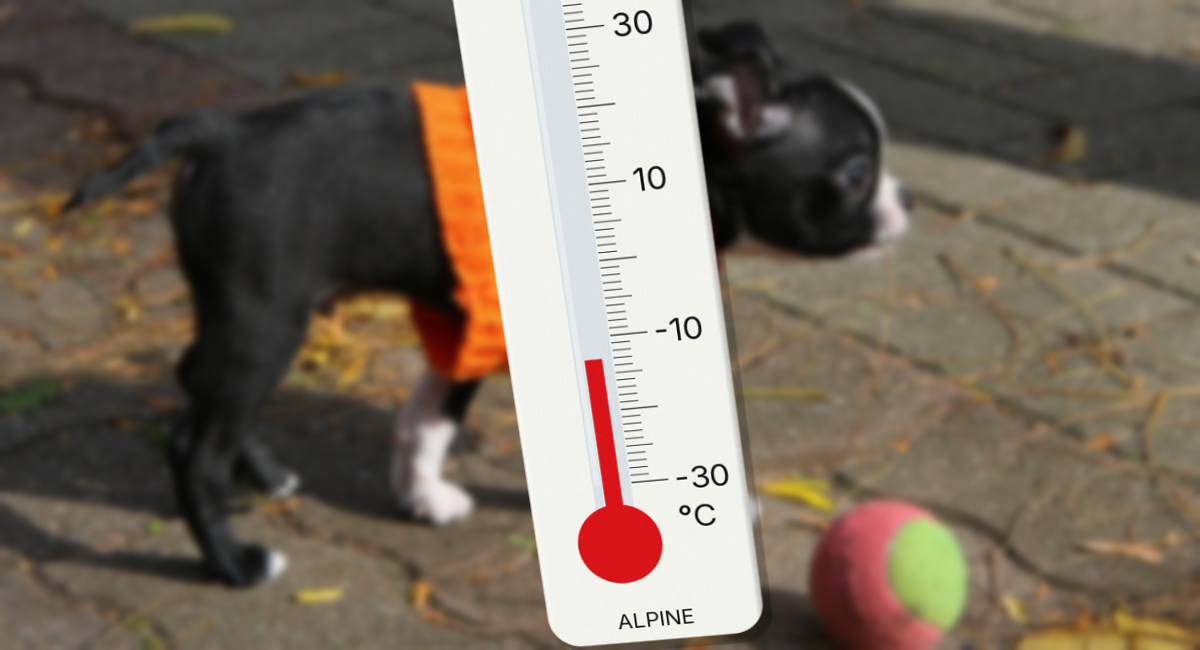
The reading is -13 °C
